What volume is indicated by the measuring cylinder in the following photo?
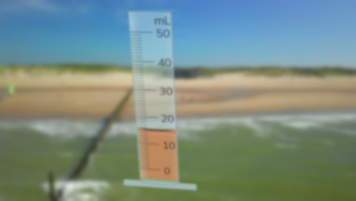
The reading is 15 mL
